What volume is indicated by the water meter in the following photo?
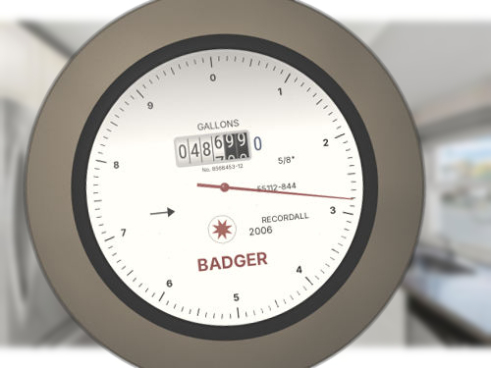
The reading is 486992.8 gal
